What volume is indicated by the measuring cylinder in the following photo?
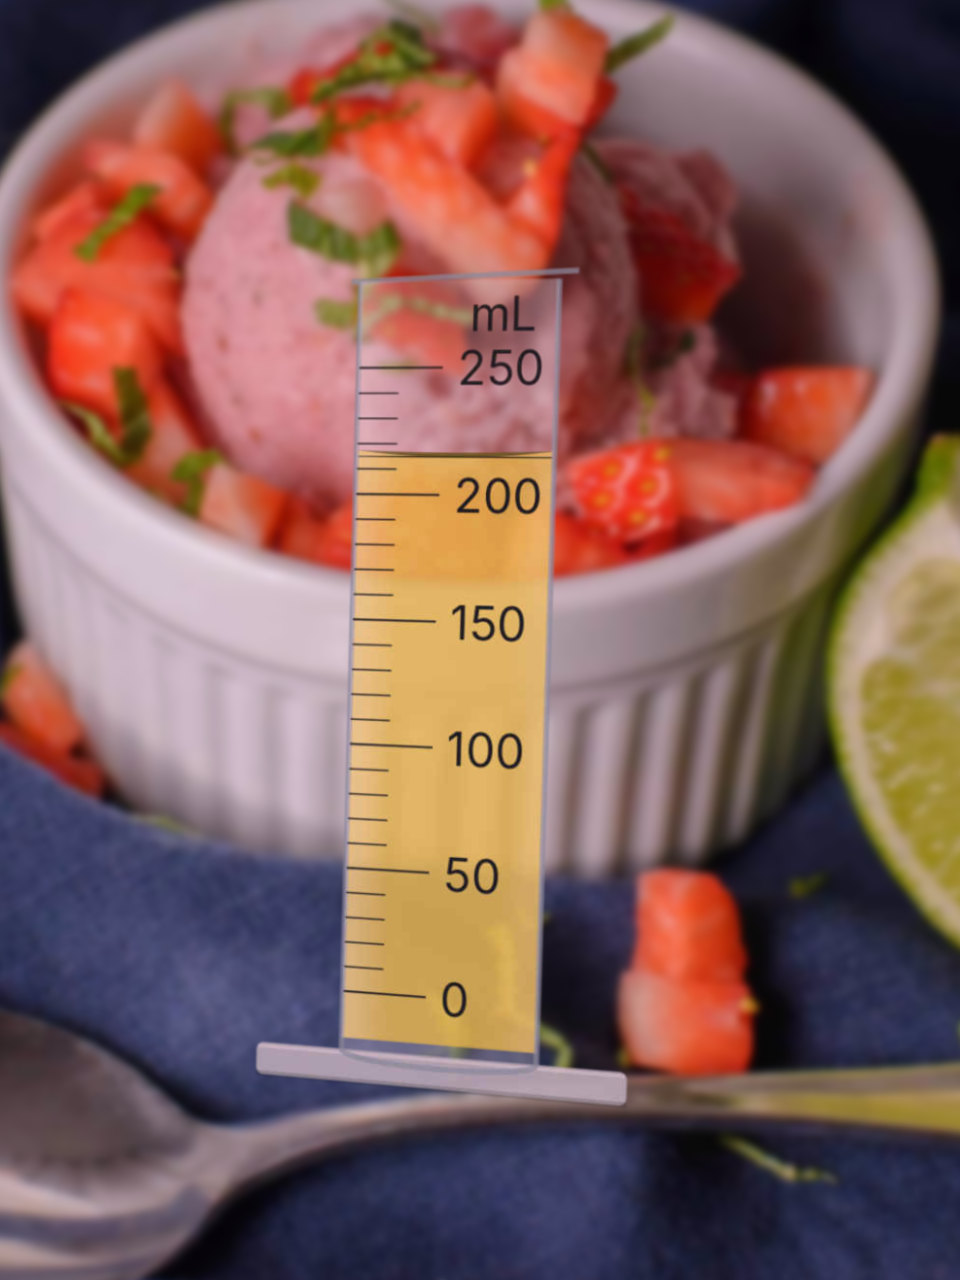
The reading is 215 mL
